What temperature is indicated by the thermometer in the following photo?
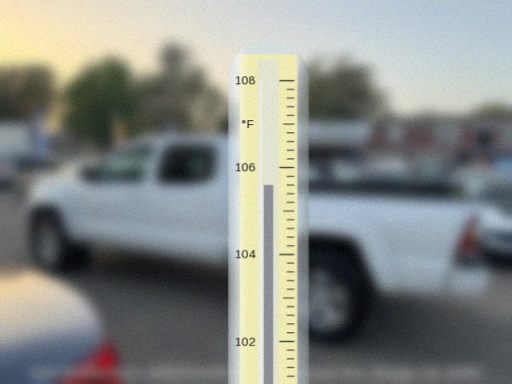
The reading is 105.6 °F
